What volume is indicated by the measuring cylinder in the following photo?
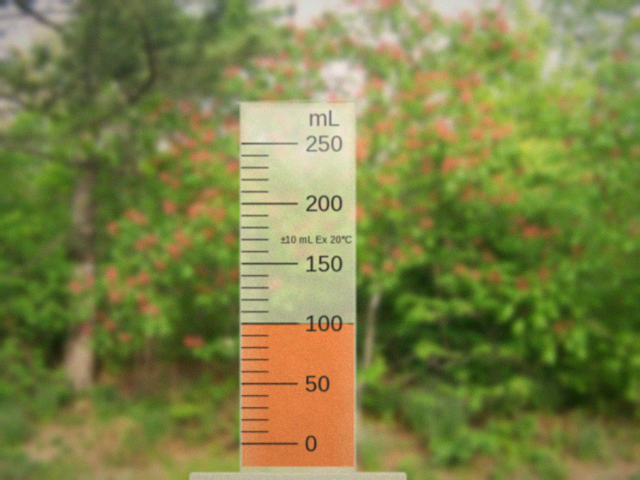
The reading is 100 mL
